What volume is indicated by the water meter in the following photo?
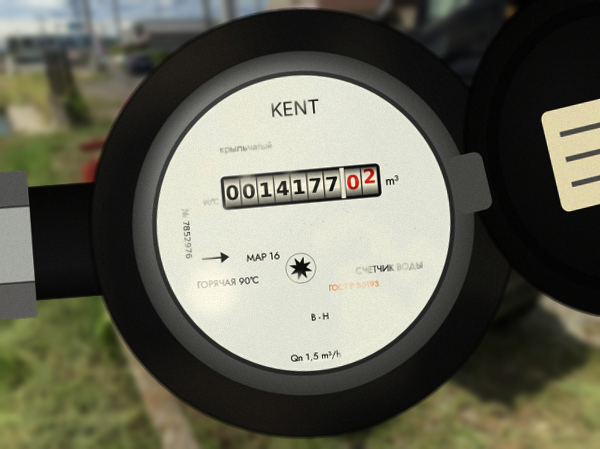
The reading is 14177.02 m³
